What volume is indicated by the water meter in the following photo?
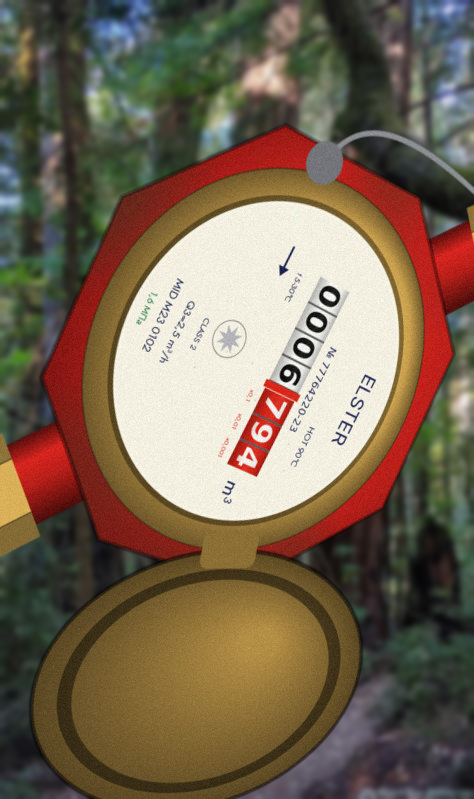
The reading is 6.794 m³
